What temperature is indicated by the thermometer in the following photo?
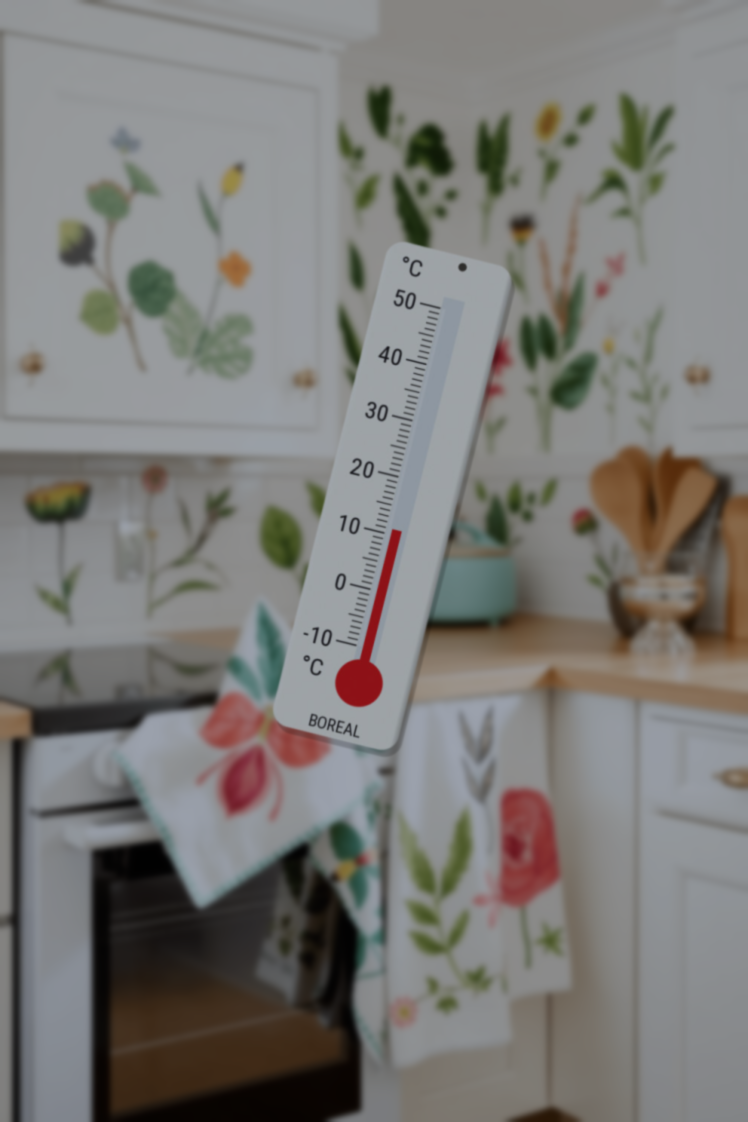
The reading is 11 °C
